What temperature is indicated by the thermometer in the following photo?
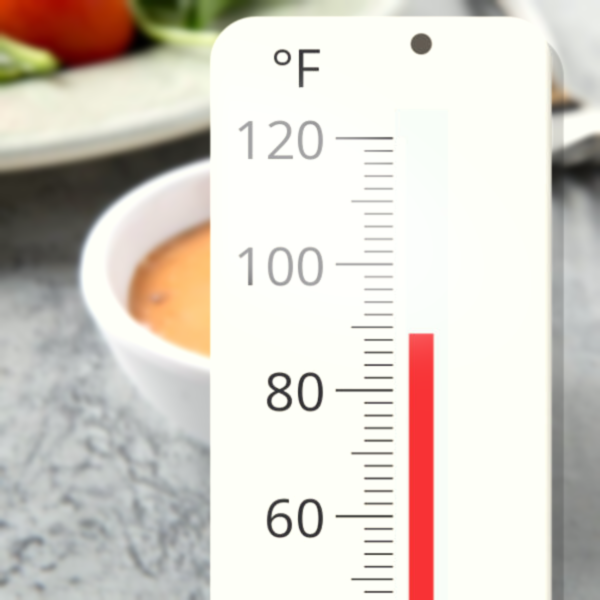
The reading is 89 °F
